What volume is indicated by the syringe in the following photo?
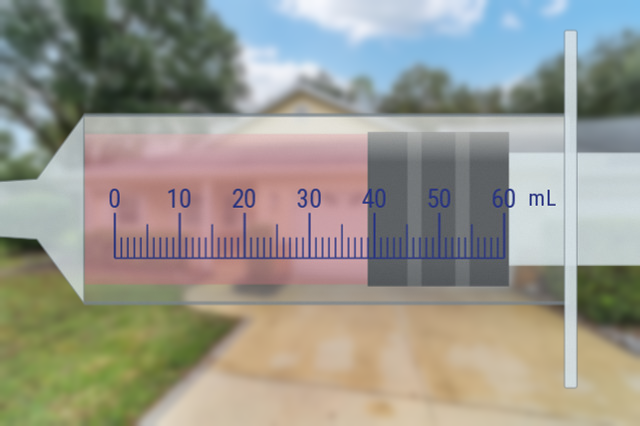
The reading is 39 mL
